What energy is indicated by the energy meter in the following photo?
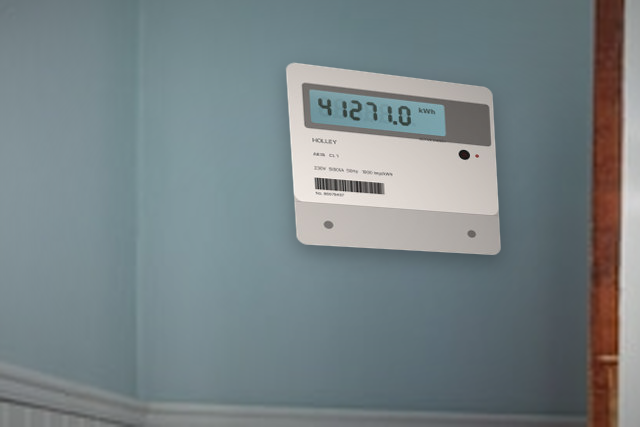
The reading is 41271.0 kWh
